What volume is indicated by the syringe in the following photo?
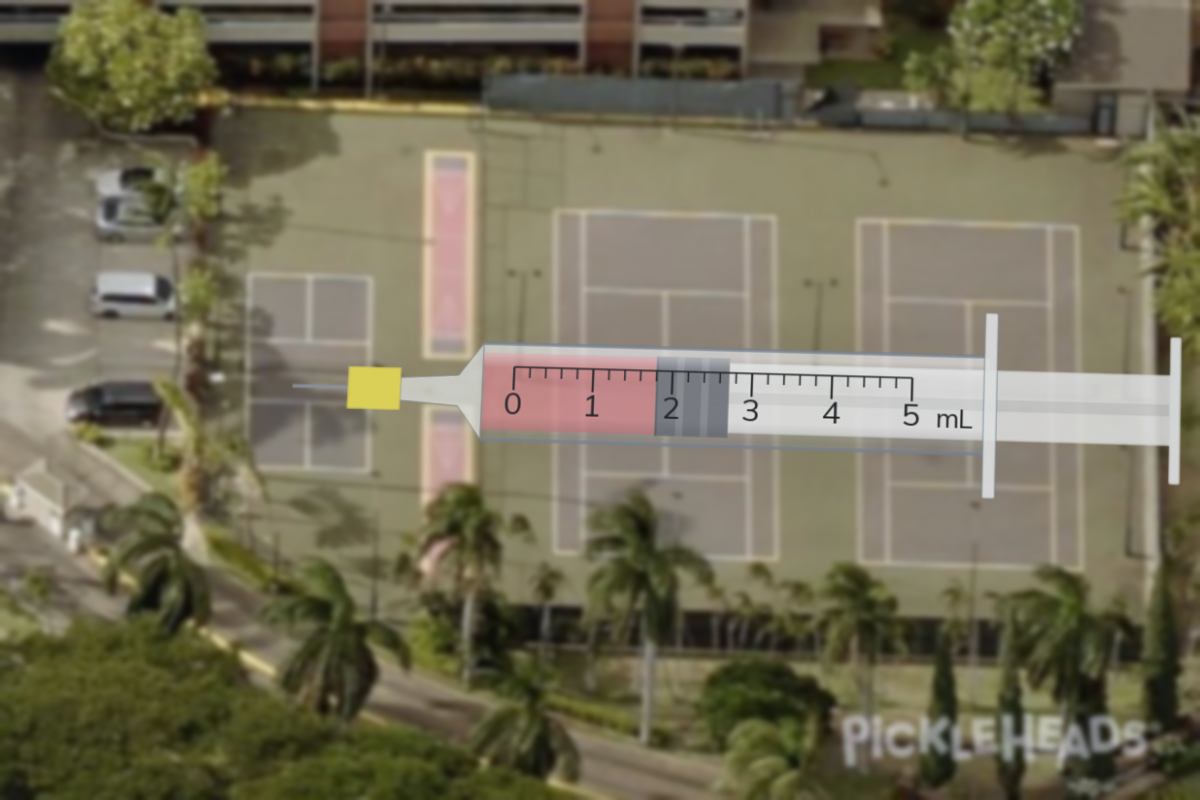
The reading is 1.8 mL
